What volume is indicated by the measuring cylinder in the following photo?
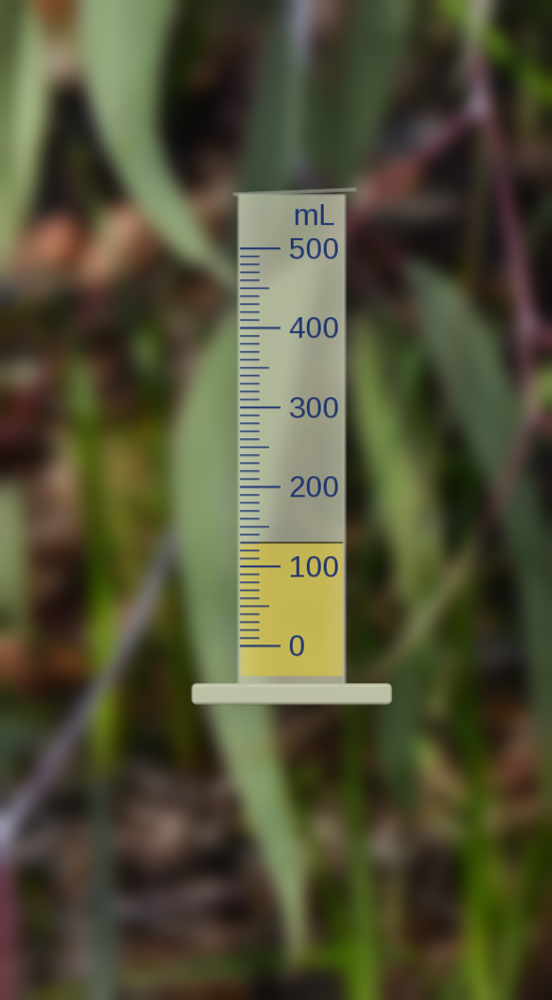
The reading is 130 mL
